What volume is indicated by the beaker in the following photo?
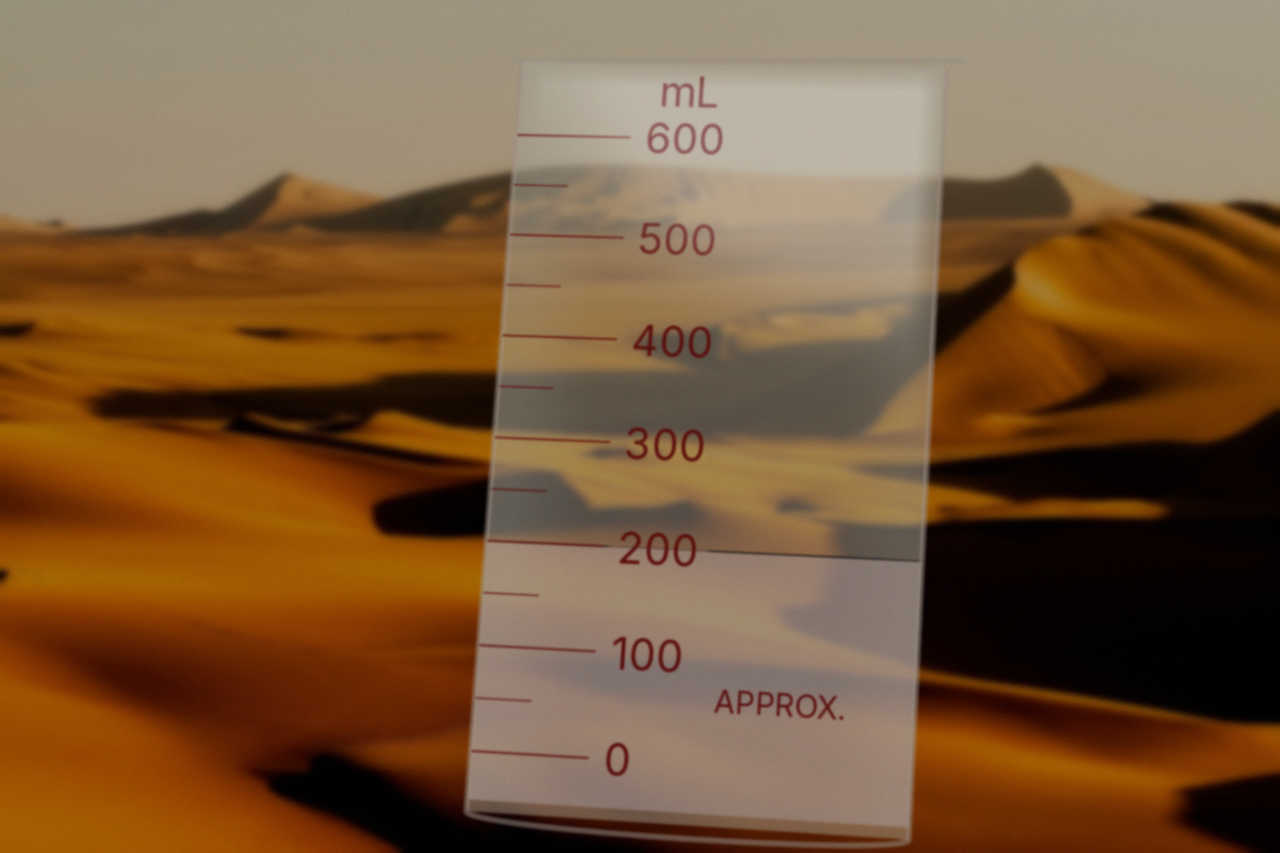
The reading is 200 mL
